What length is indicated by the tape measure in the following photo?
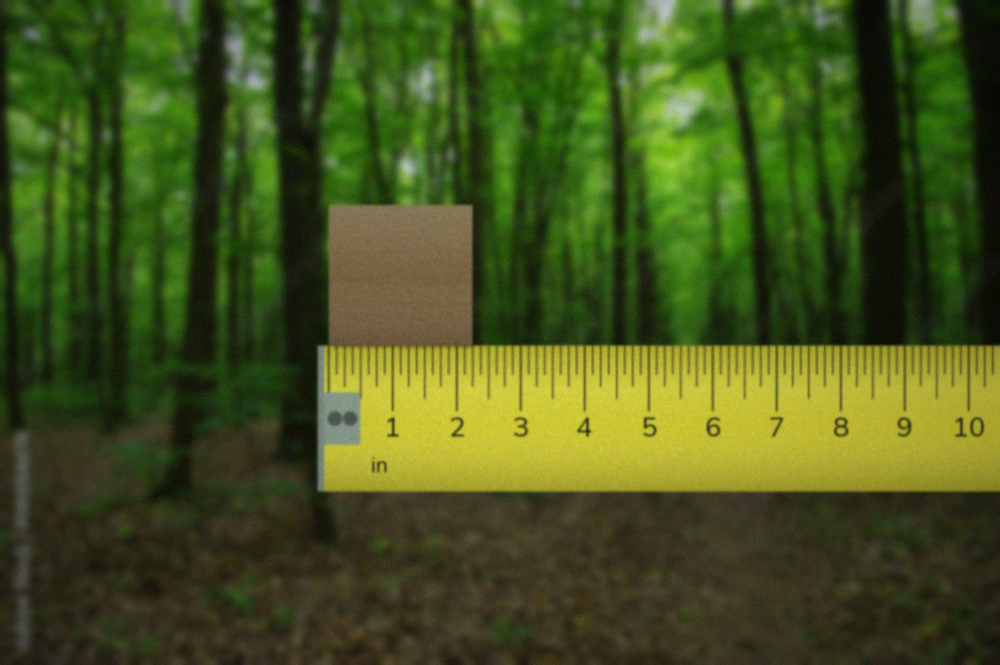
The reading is 2.25 in
